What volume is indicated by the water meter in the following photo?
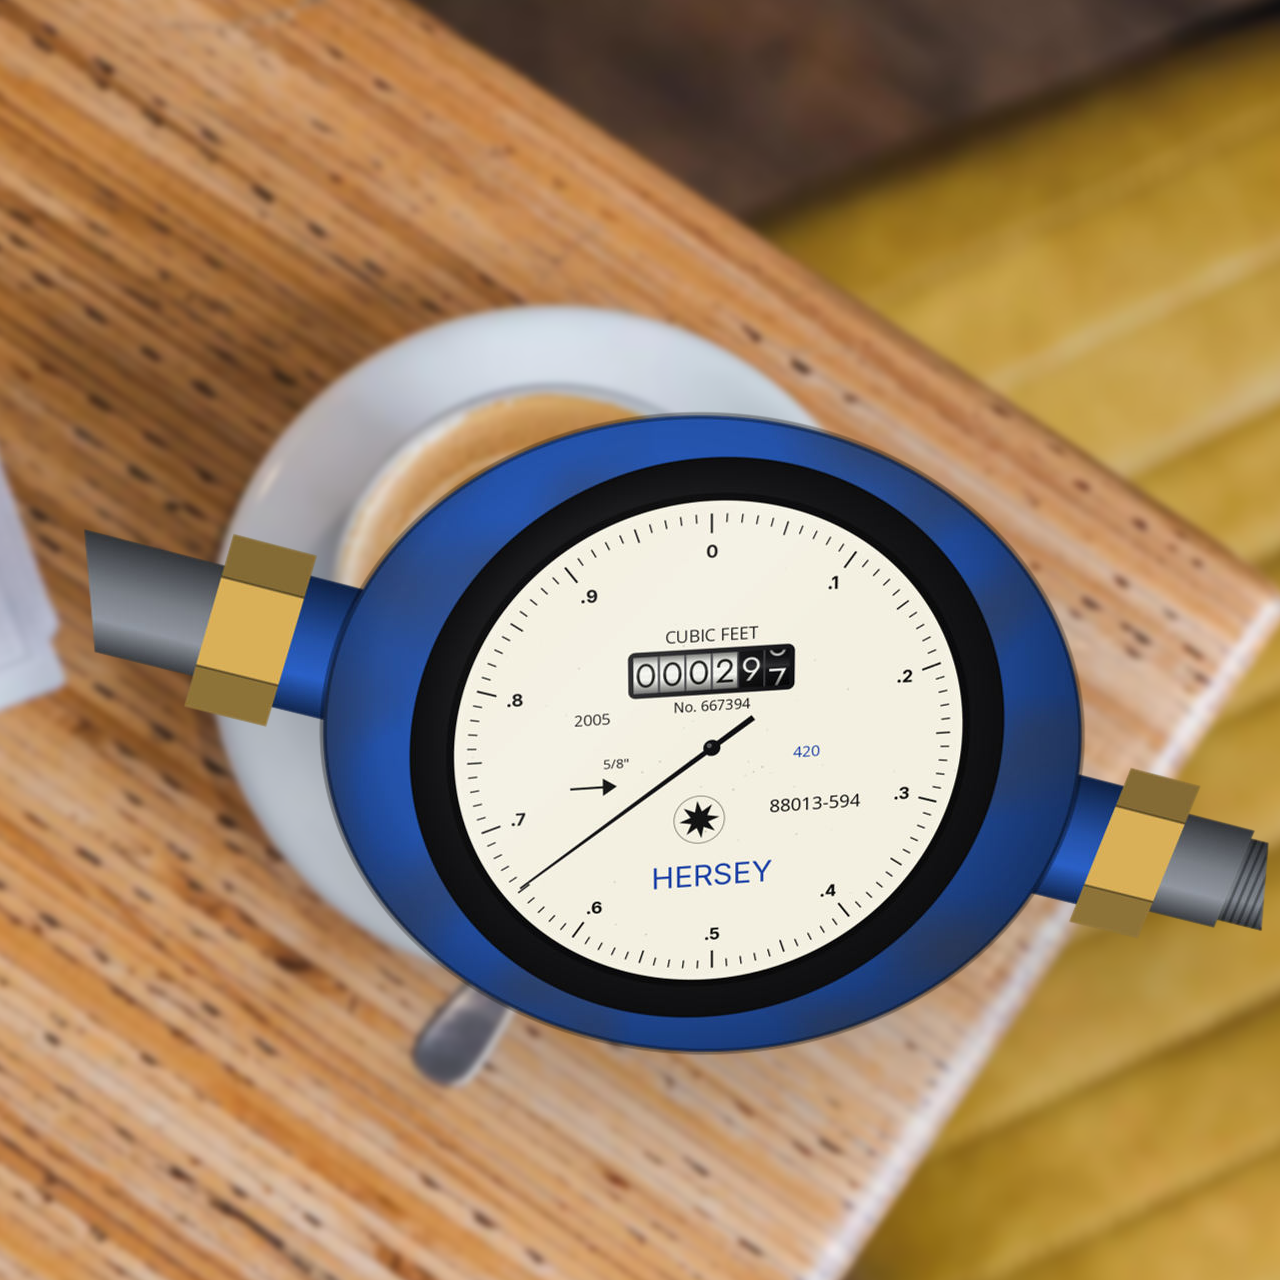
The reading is 296.65 ft³
